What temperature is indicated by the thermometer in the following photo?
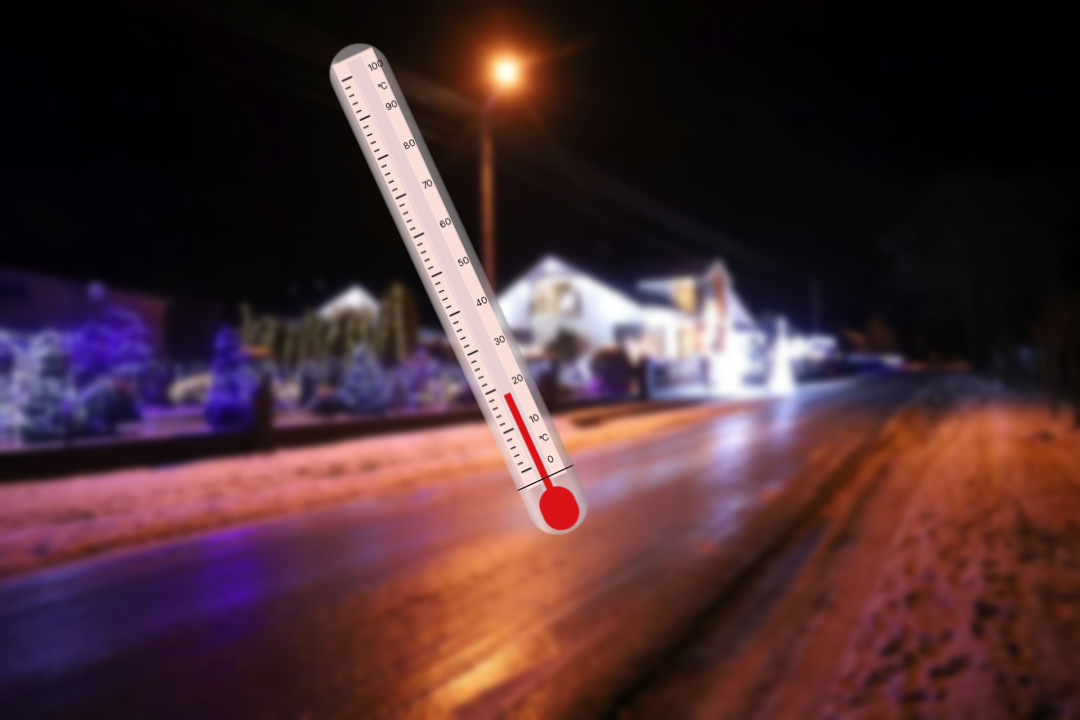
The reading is 18 °C
